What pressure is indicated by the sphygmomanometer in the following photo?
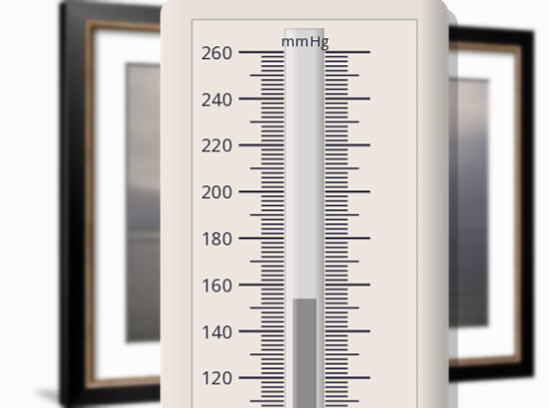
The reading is 154 mmHg
